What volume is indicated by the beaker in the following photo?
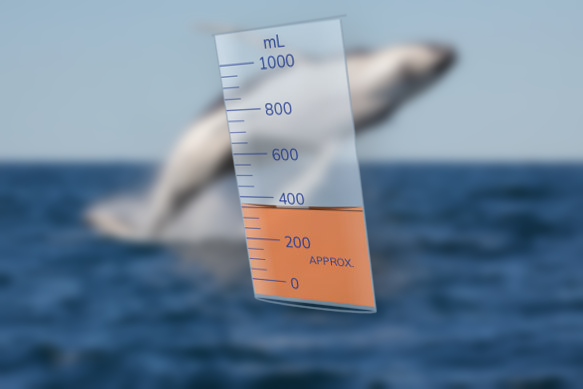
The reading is 350 mL
